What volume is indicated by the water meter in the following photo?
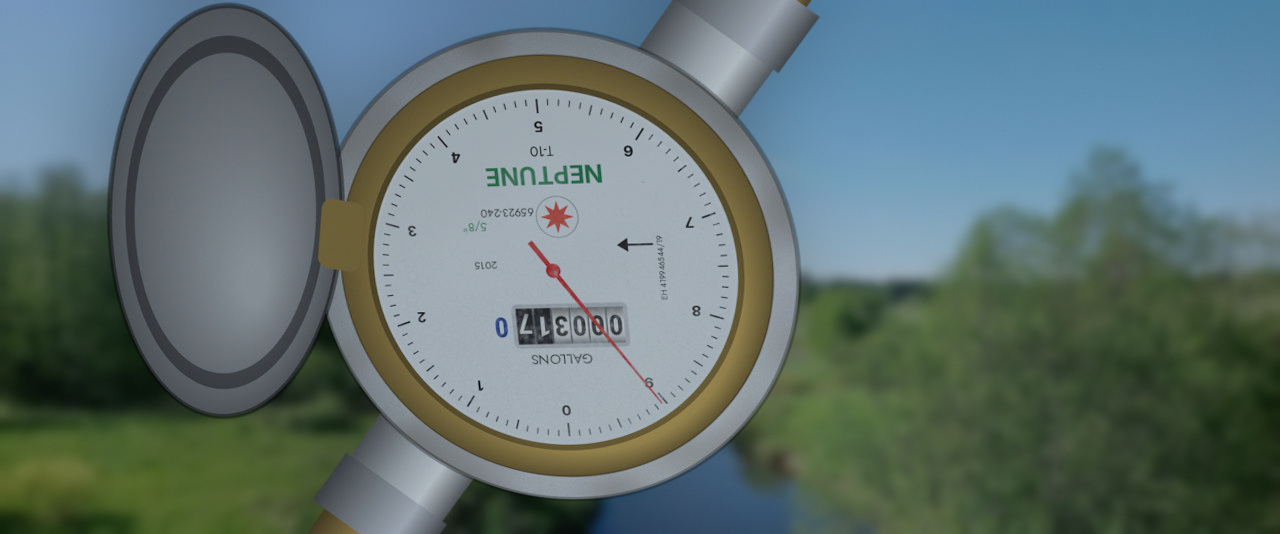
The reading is 3169.0 gal
